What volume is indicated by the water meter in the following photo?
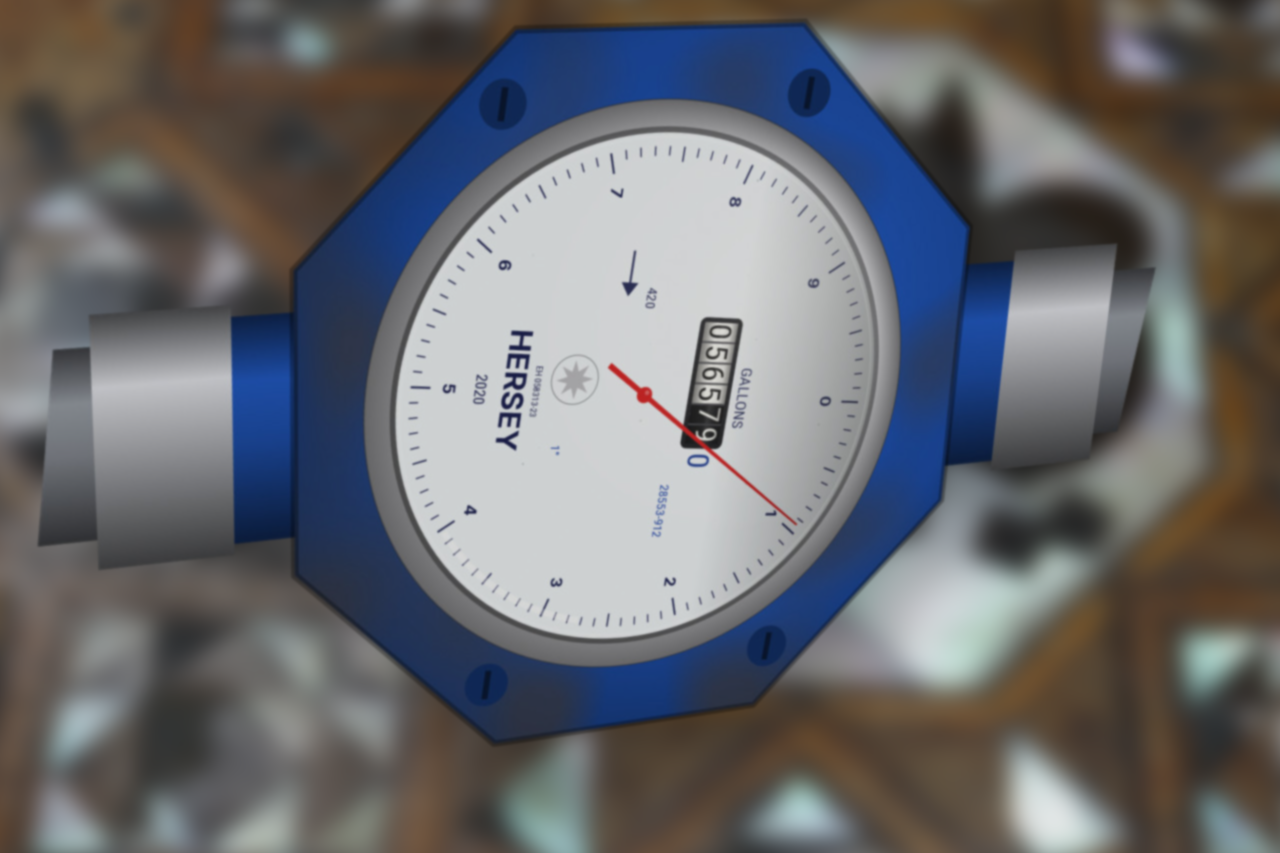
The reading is 565790.9 gal
